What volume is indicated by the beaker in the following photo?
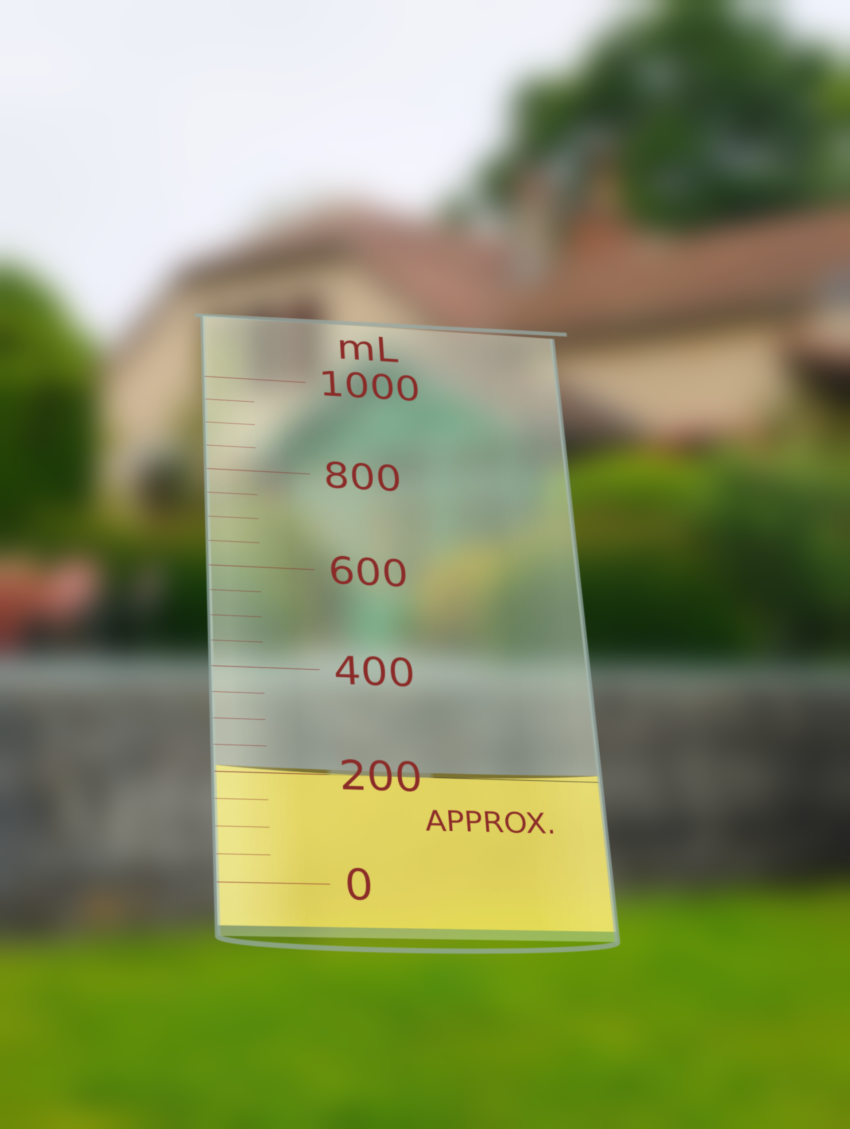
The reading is 200 mL
